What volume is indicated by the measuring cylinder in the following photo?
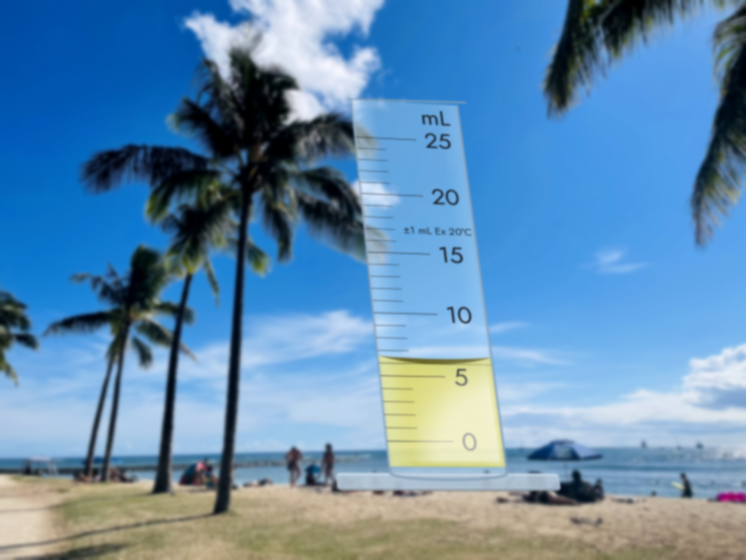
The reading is 6 mL
